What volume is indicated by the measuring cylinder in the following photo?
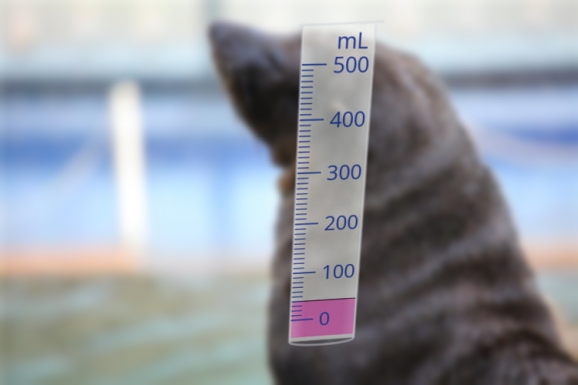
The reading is 40 mL
